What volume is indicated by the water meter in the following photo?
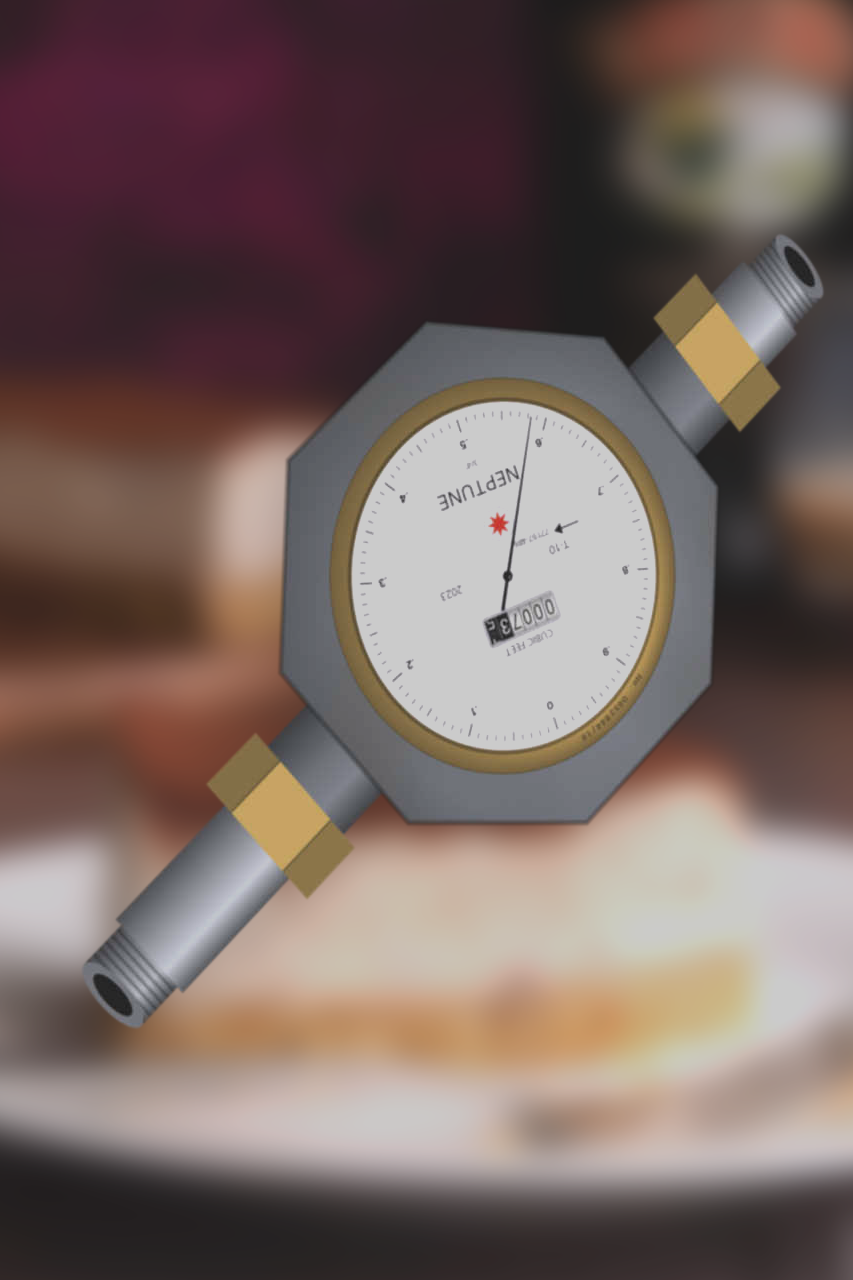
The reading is 734.58 ft³
